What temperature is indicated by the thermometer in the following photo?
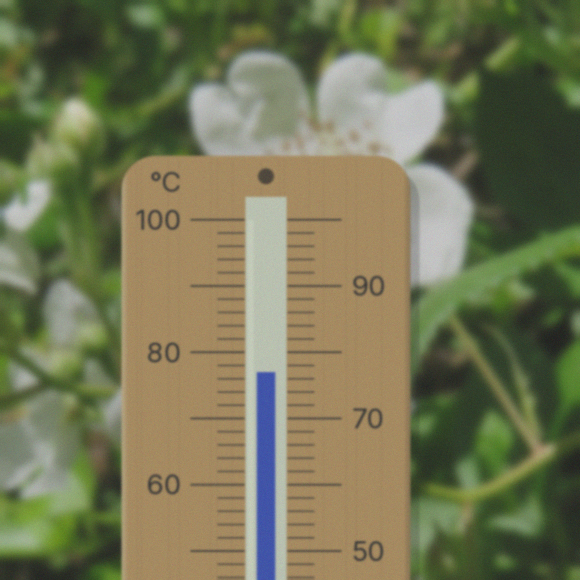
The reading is 77 °C
